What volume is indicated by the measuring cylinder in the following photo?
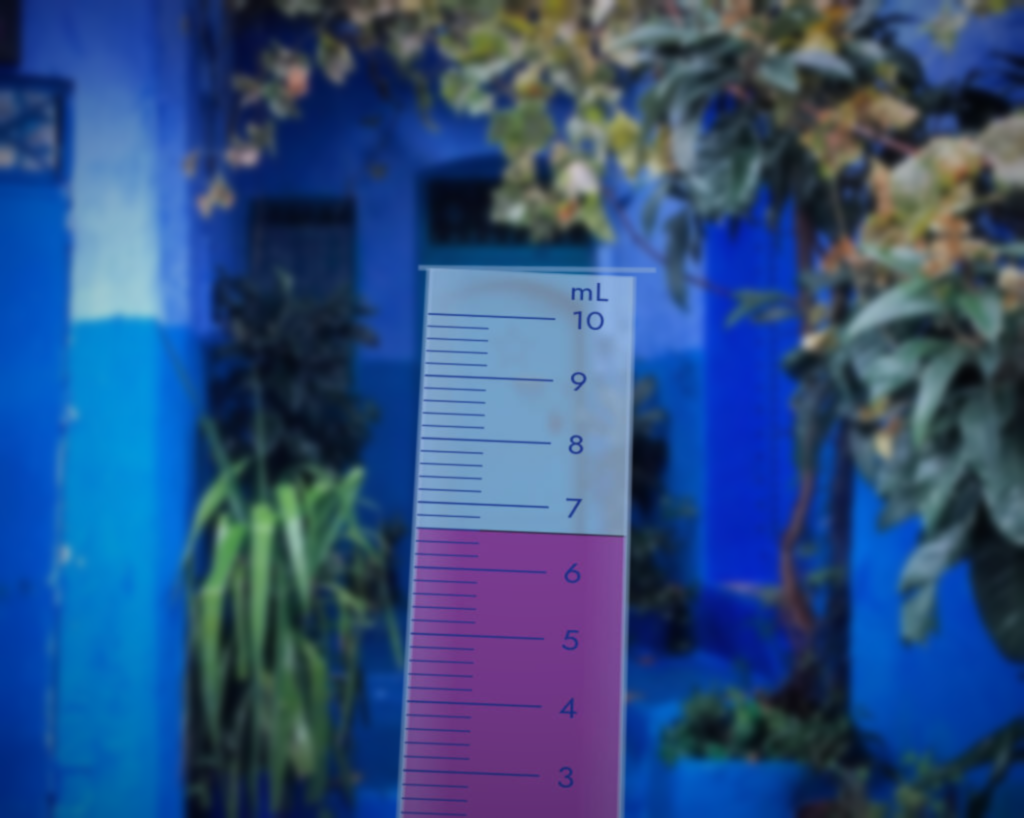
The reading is 6.6 mL
